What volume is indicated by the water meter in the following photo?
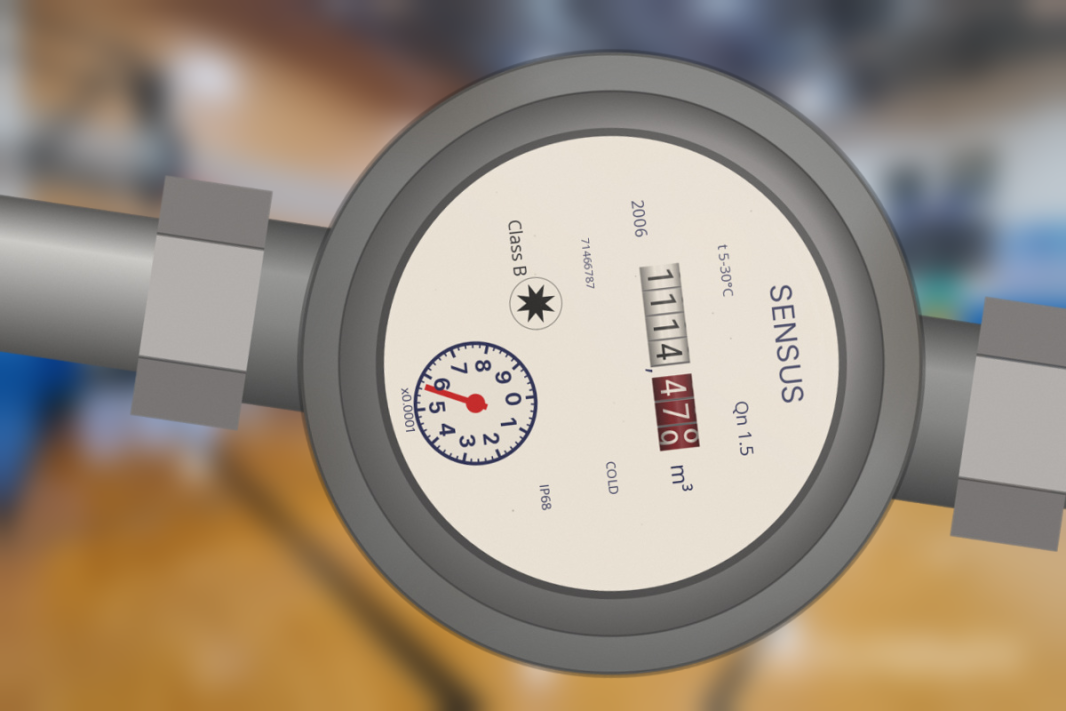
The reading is 1114.4785 m³
